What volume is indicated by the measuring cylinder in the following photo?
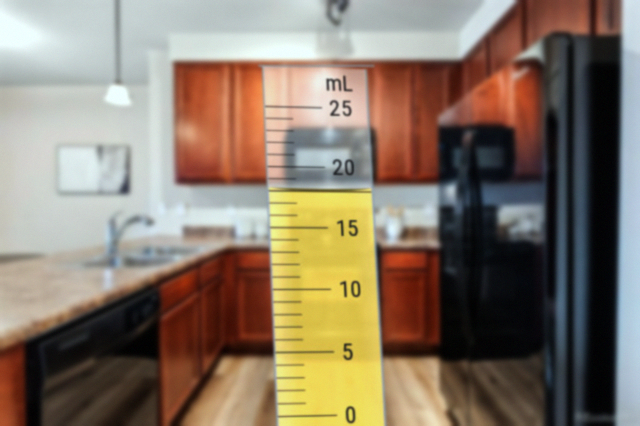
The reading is 18 mL
